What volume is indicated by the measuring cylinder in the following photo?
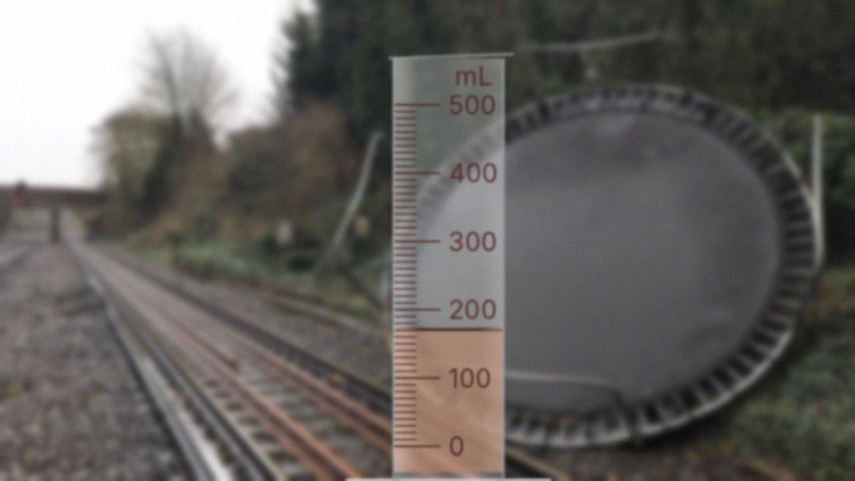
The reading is 170 mL
